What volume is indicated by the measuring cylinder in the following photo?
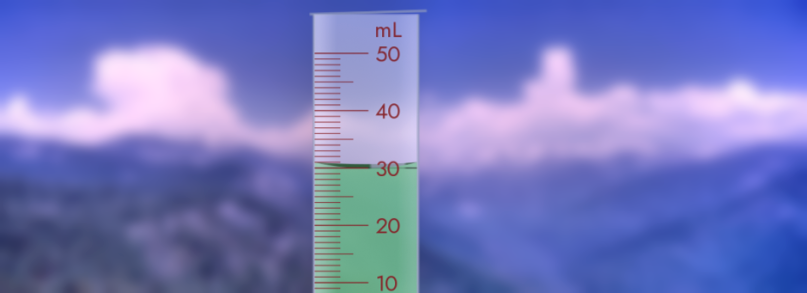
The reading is 30 mL
